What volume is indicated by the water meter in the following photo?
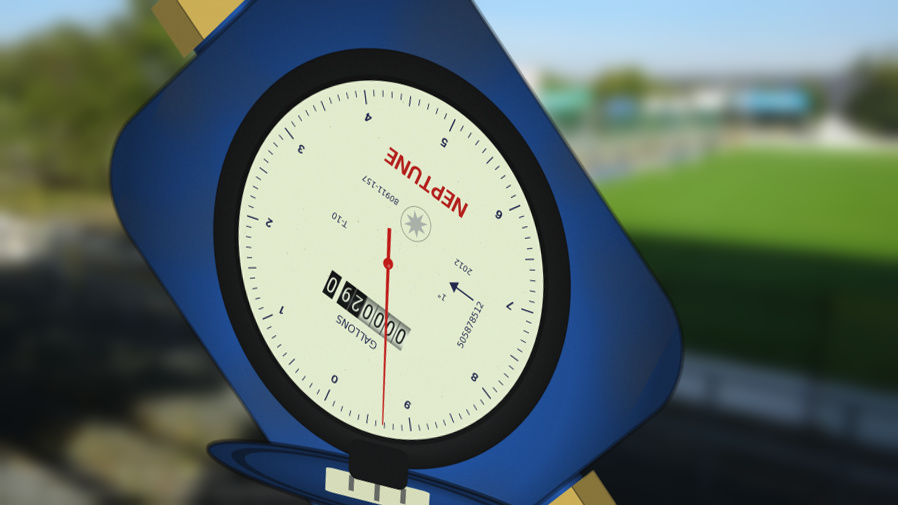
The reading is 289.3 gal
